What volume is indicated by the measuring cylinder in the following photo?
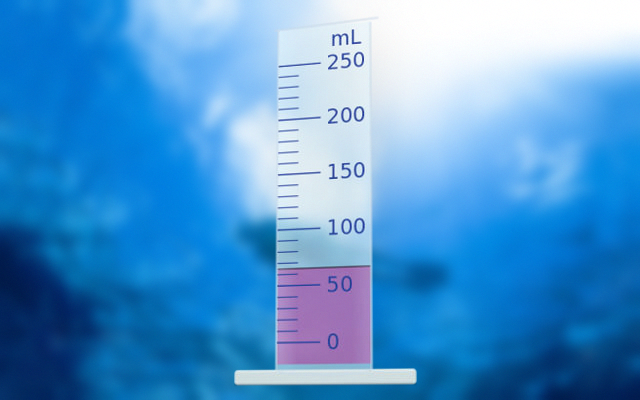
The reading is 65 mL
